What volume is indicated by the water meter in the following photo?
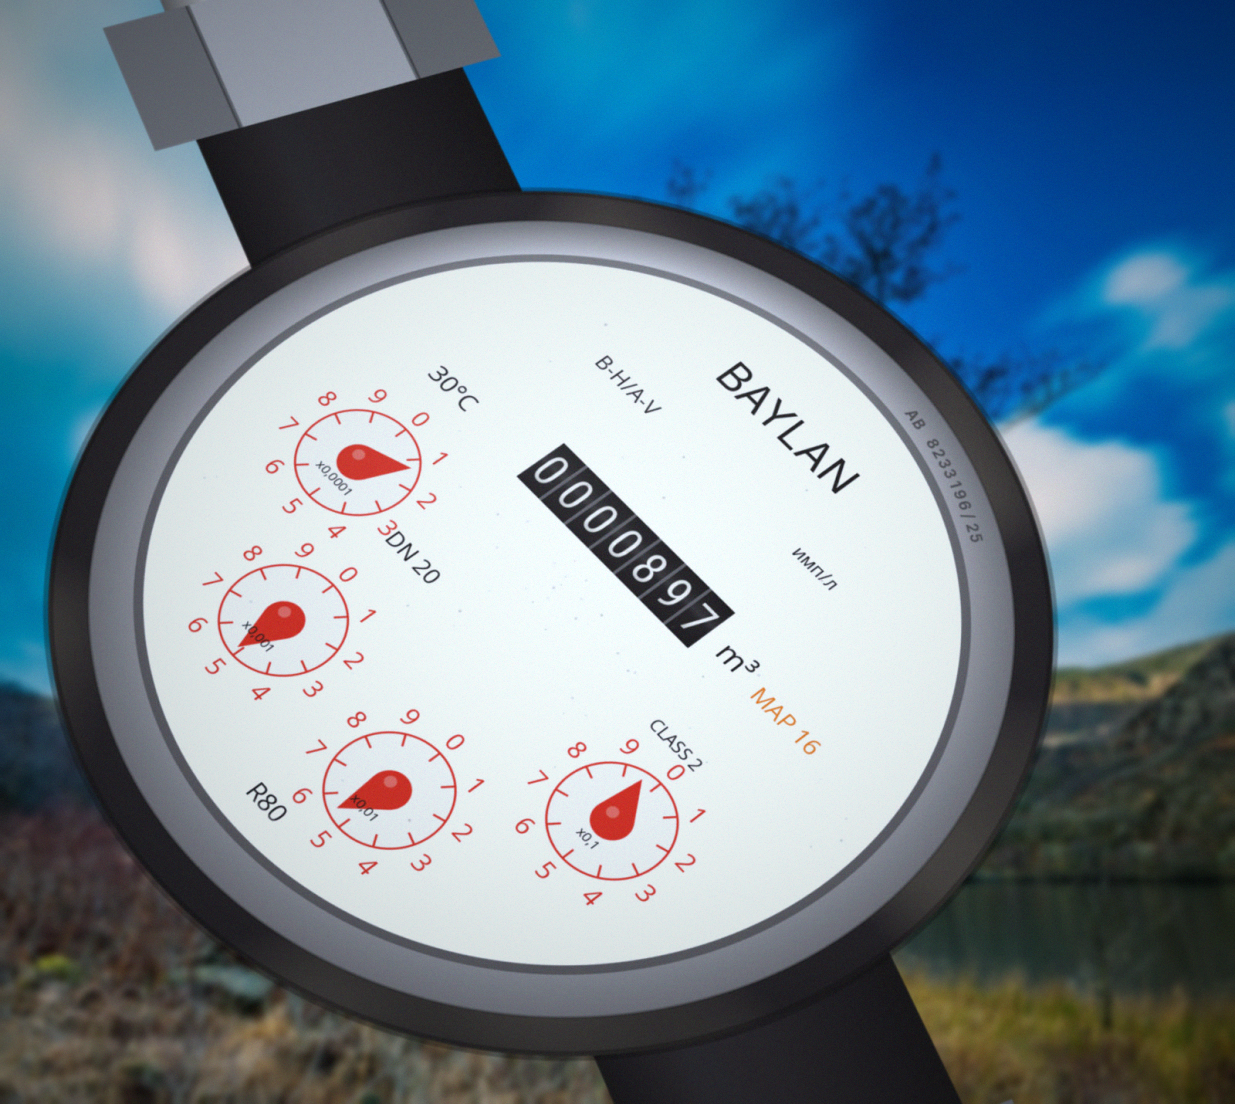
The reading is 896.9551 m³
